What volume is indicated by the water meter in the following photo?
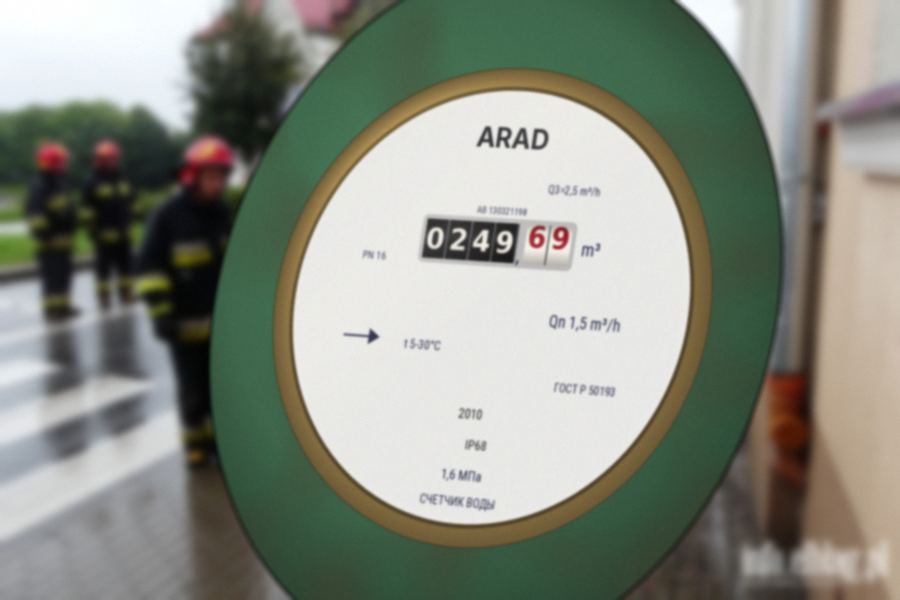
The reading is 249.69 m³
